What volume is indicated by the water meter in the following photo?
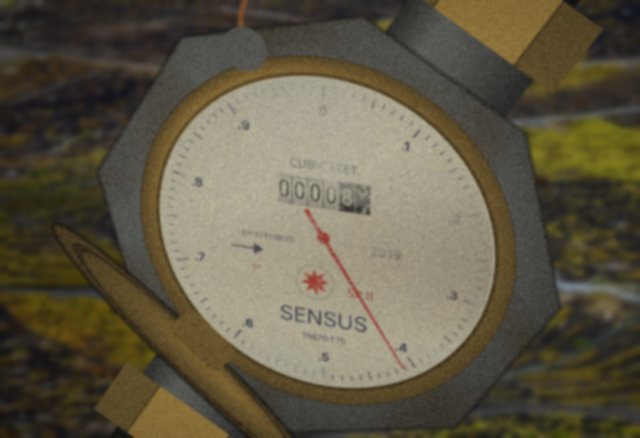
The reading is 83.41 ft³
